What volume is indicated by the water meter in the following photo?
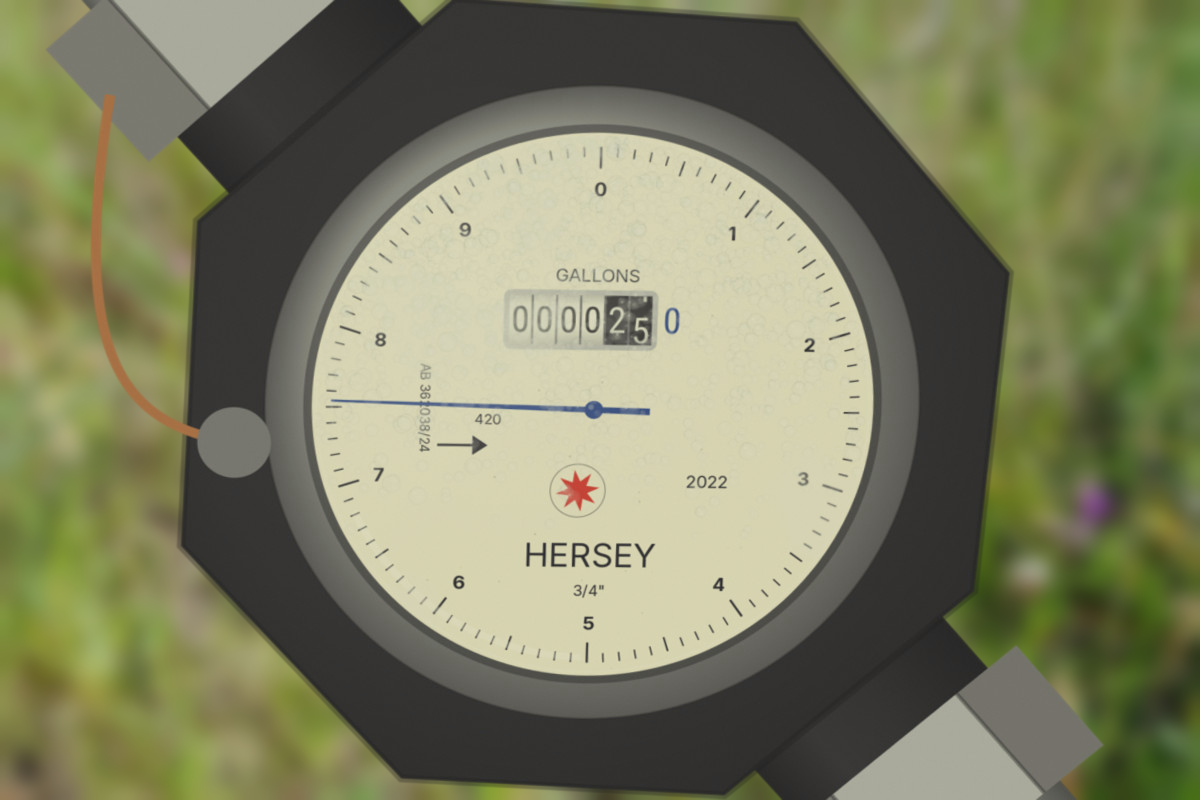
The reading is 247.5 gal
